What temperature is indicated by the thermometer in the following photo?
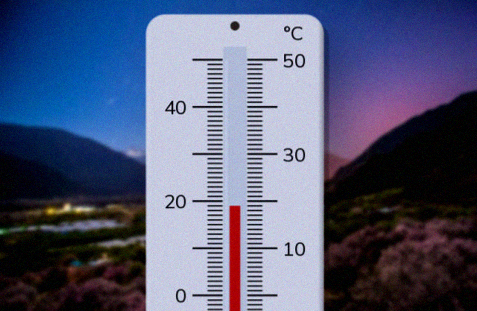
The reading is 19 °C
